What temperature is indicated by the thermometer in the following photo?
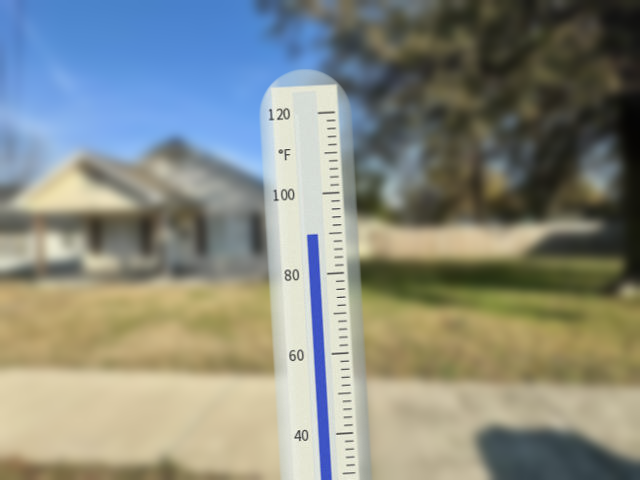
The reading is 90 °F
